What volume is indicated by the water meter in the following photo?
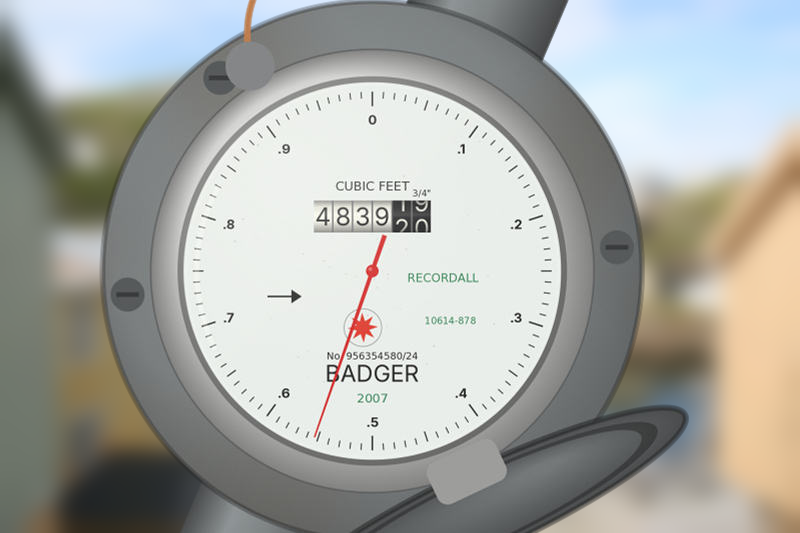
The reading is 483919.55 ft³
